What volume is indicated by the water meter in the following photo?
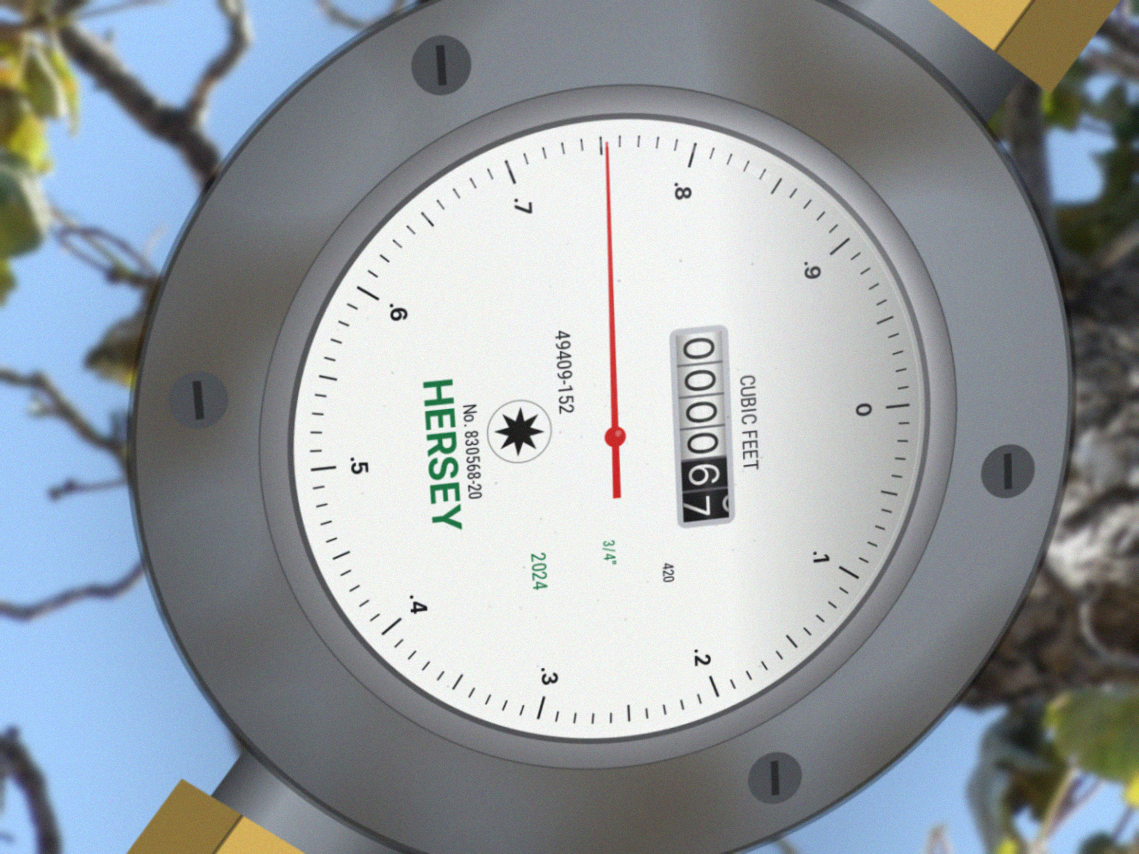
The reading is 66.75 ft³
